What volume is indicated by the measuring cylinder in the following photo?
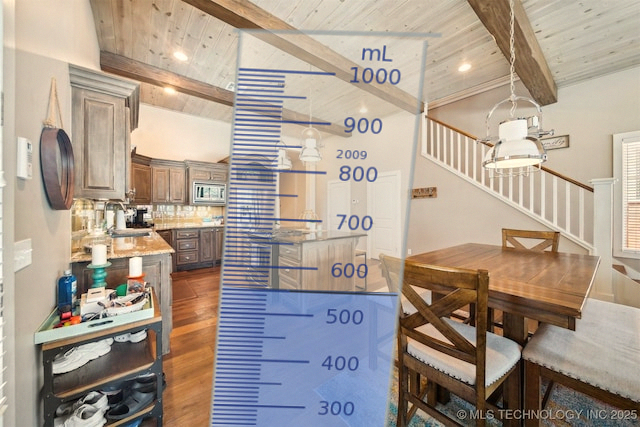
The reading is 550 mL
